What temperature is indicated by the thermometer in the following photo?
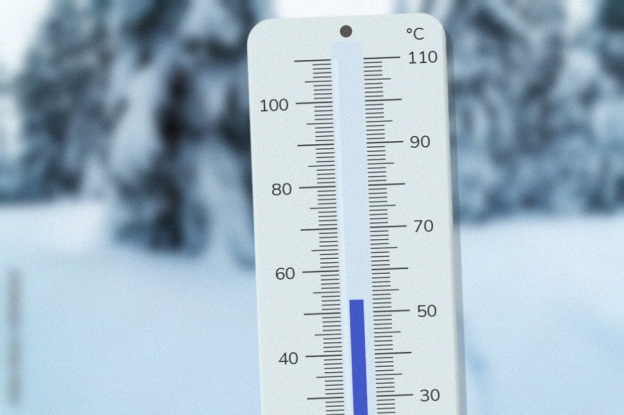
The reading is 53 °C
